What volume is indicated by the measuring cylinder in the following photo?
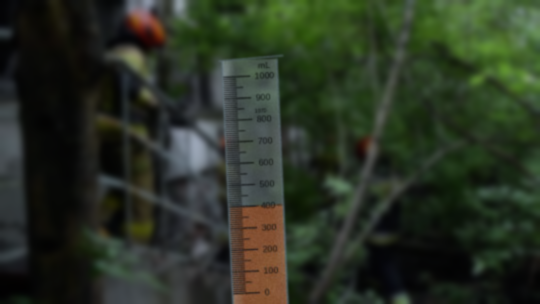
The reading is 400 mL
